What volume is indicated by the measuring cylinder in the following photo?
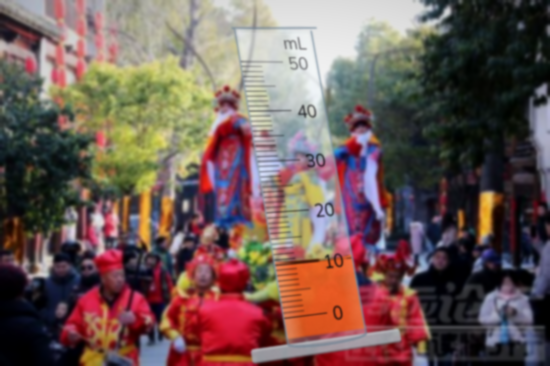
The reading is 10 mL
